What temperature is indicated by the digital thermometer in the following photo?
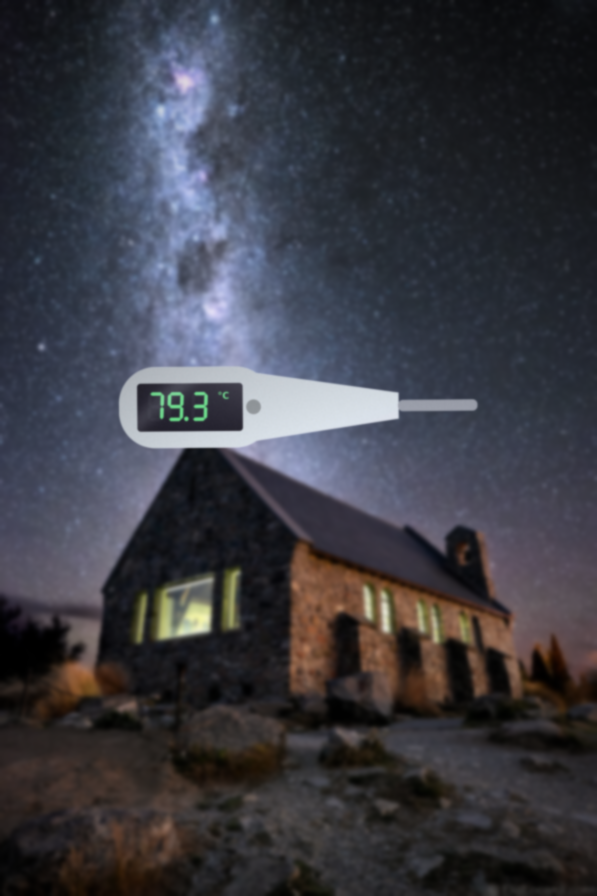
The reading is 79.3 °C
